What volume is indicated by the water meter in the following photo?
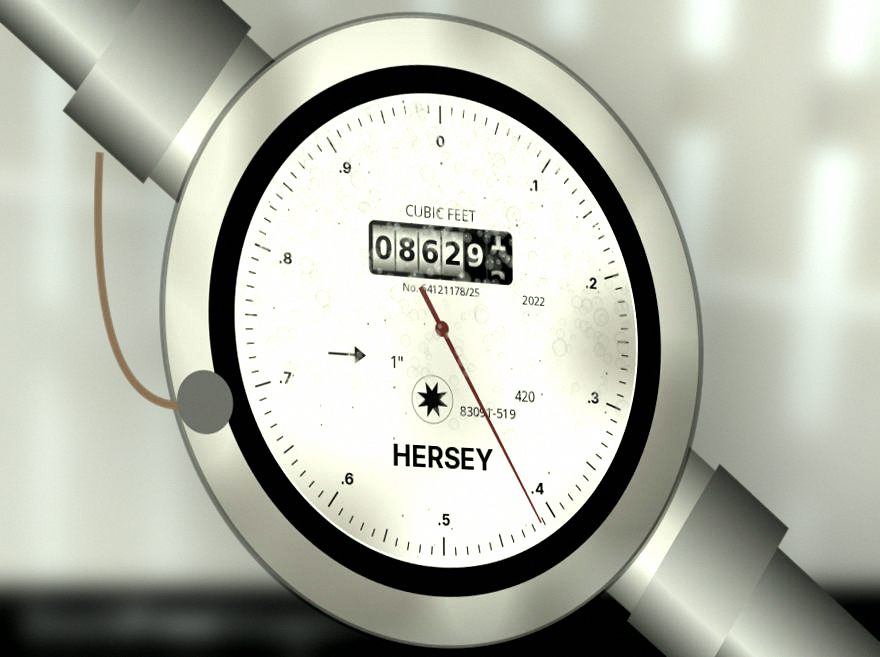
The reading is 86291.41 ft³
